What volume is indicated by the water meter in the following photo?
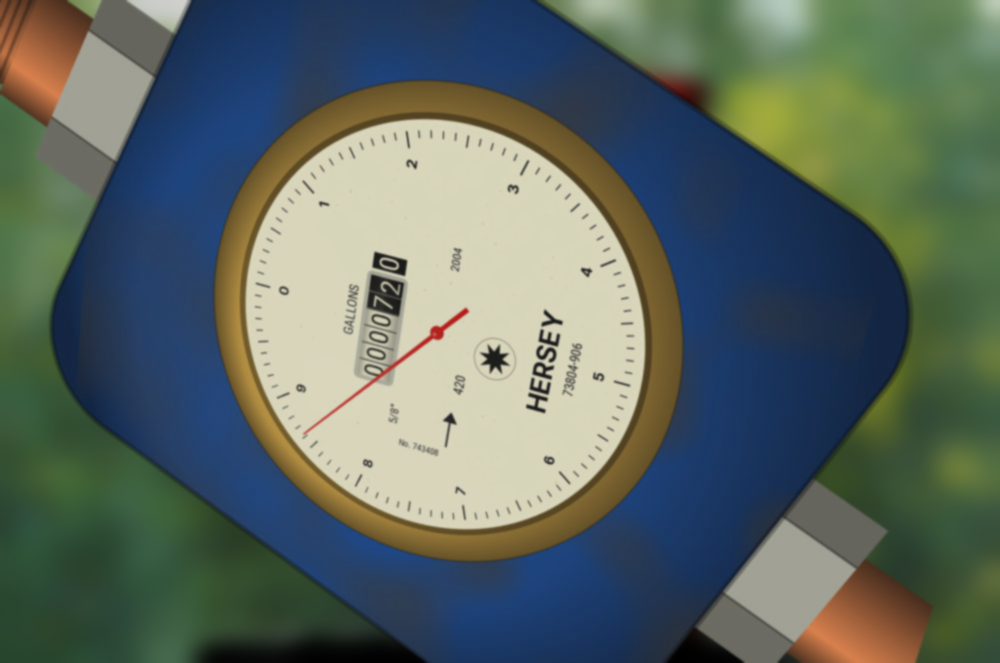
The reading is 718.6 gal
